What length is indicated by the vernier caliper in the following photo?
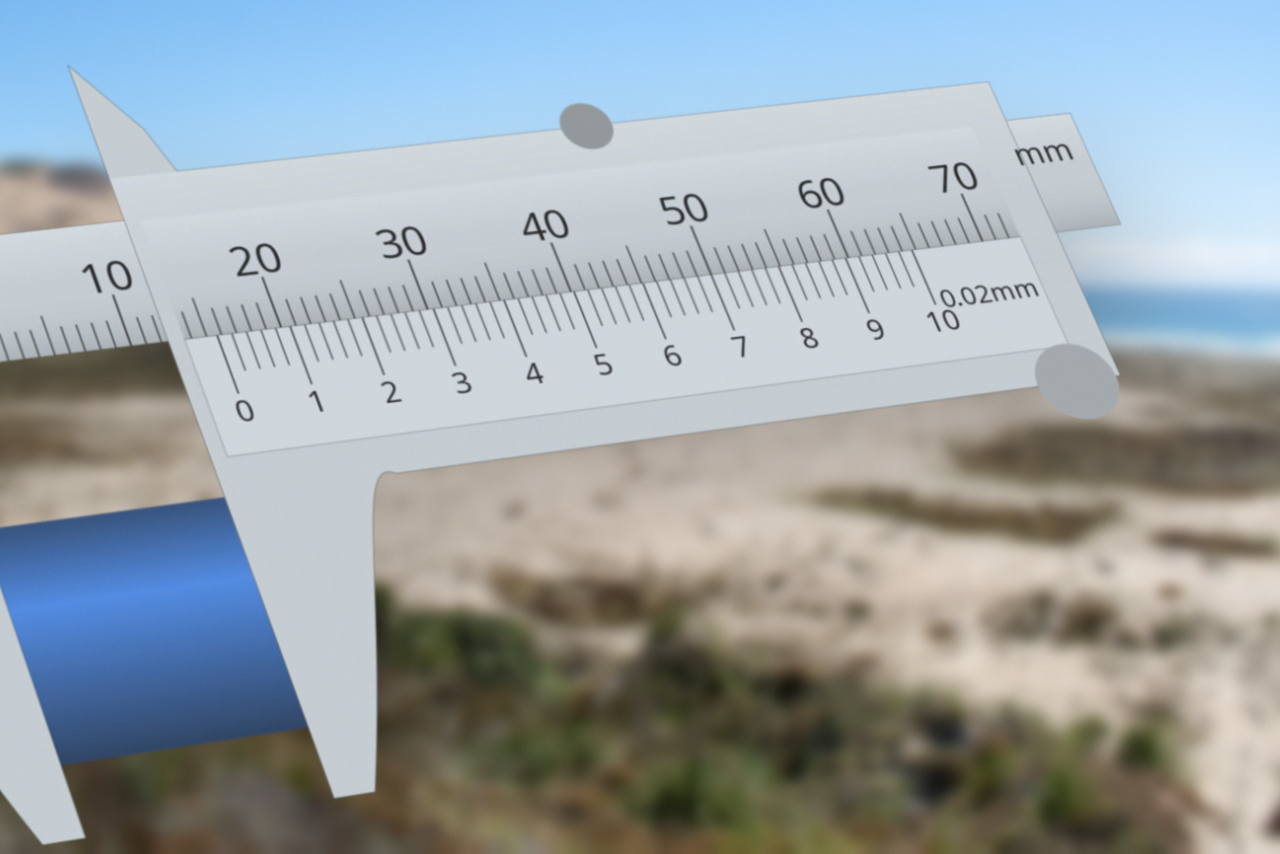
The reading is 15.7 mm
